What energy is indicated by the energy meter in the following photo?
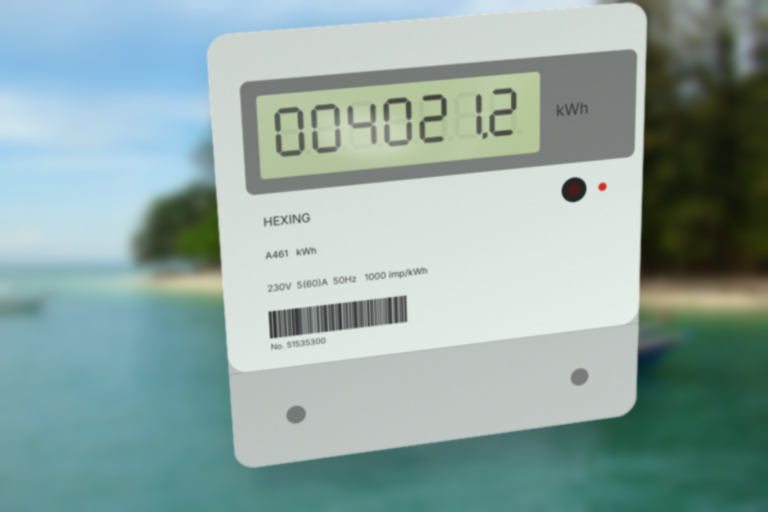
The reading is 4021.2 kWh
